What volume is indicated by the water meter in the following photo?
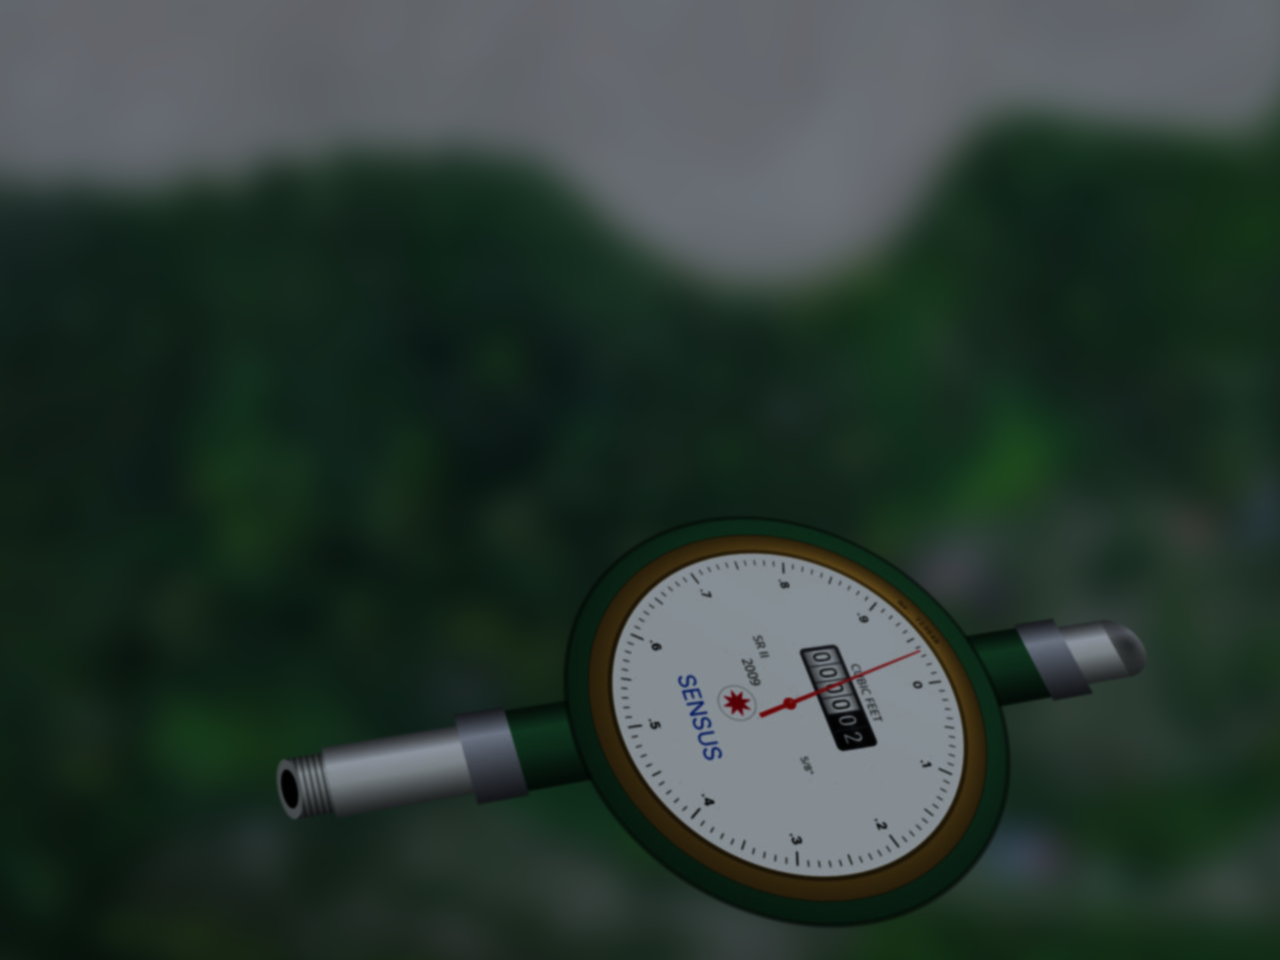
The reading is 1.96 ft³
